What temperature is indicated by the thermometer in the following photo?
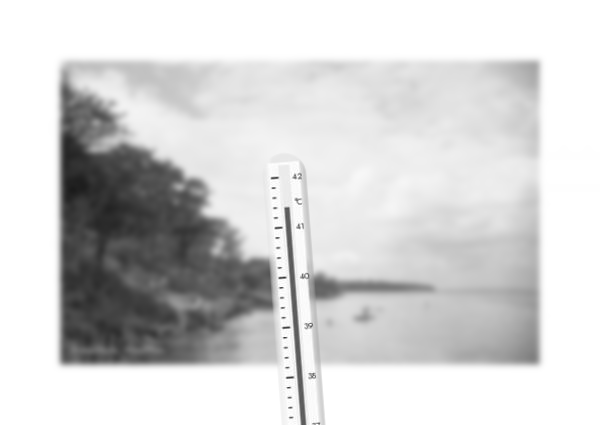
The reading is 41.4 °C
